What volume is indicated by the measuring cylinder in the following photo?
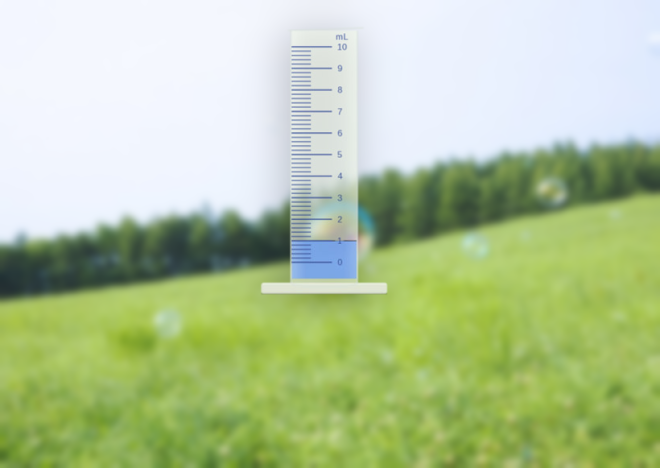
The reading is 1 mL
